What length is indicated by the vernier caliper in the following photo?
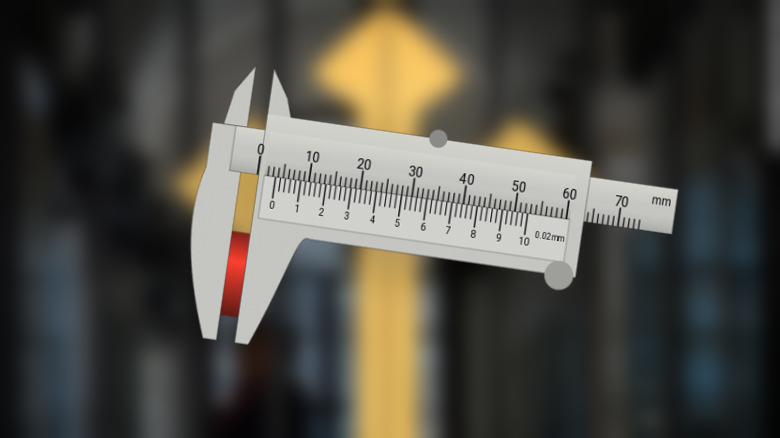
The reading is 3.5 mm
